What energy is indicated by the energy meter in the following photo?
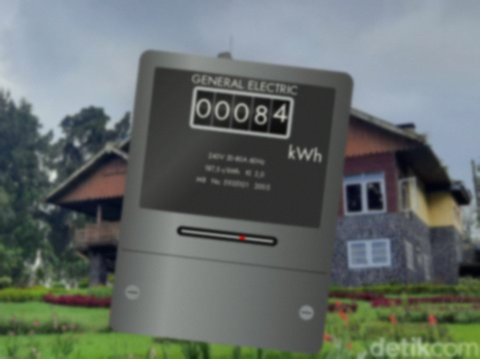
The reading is 84 kWh
